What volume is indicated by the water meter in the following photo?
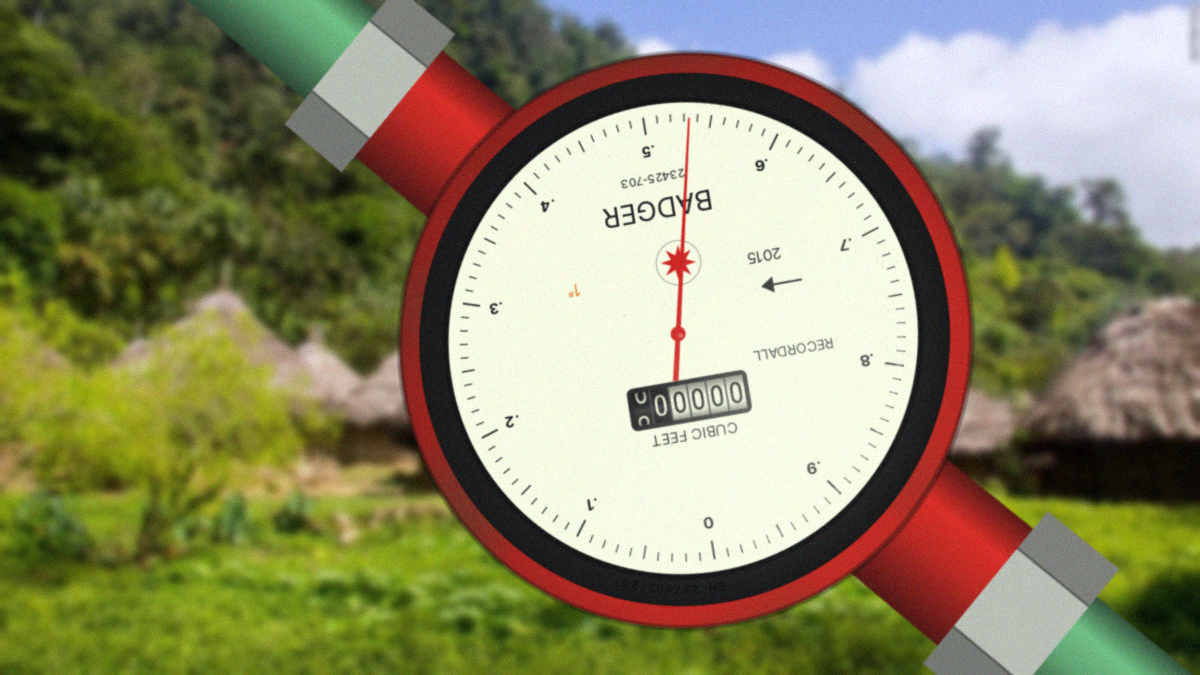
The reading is 8.53 ft³
